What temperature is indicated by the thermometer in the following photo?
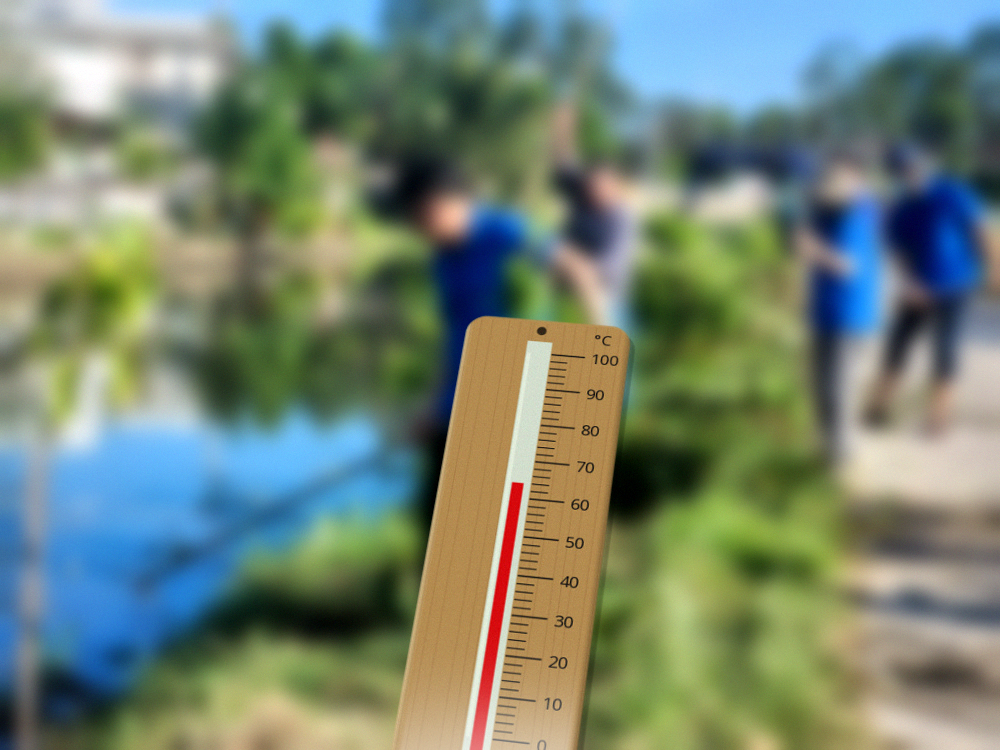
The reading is 64 °C
